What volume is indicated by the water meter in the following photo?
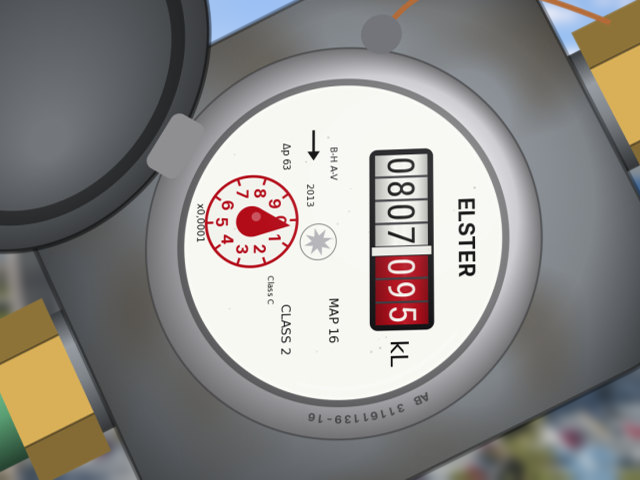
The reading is 807.0950 kL
